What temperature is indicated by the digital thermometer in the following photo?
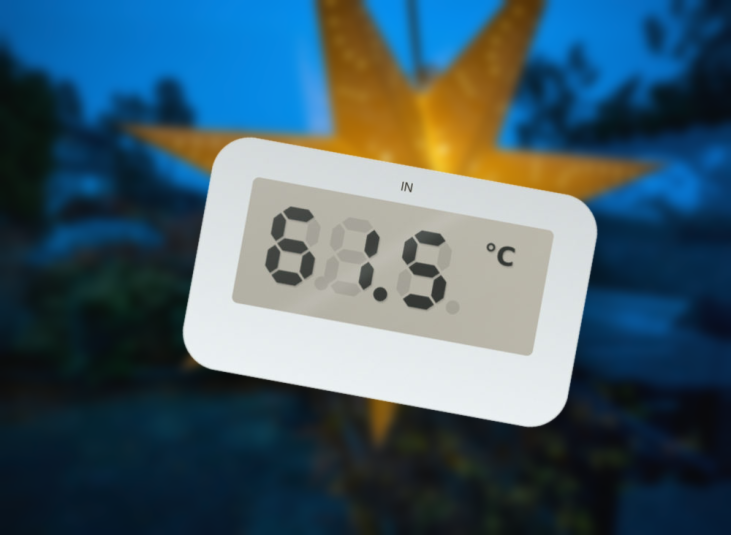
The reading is 61.5 °C
